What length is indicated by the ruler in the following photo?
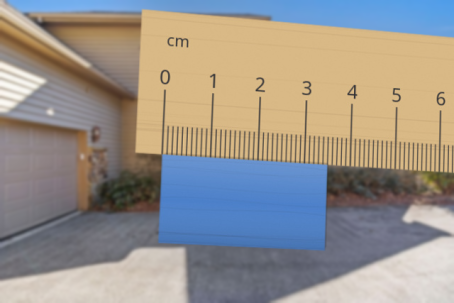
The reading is 3.5 cm
